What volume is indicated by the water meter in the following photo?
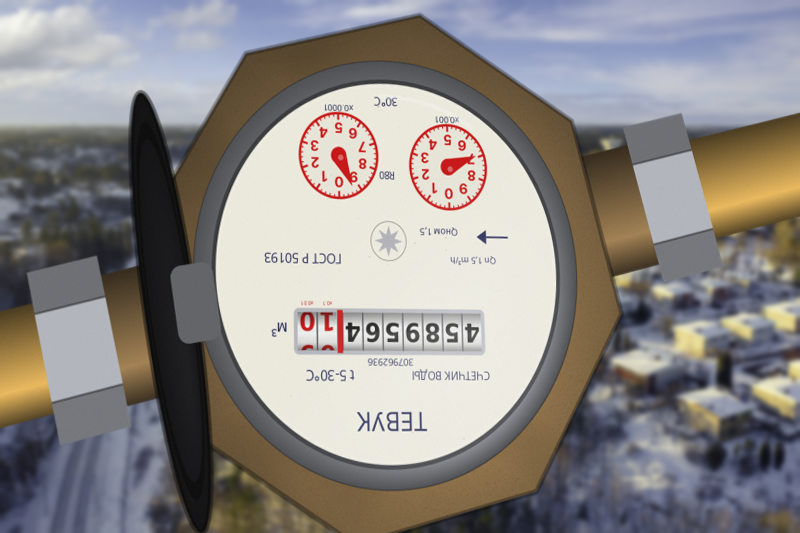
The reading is 4589564.0969 m³
